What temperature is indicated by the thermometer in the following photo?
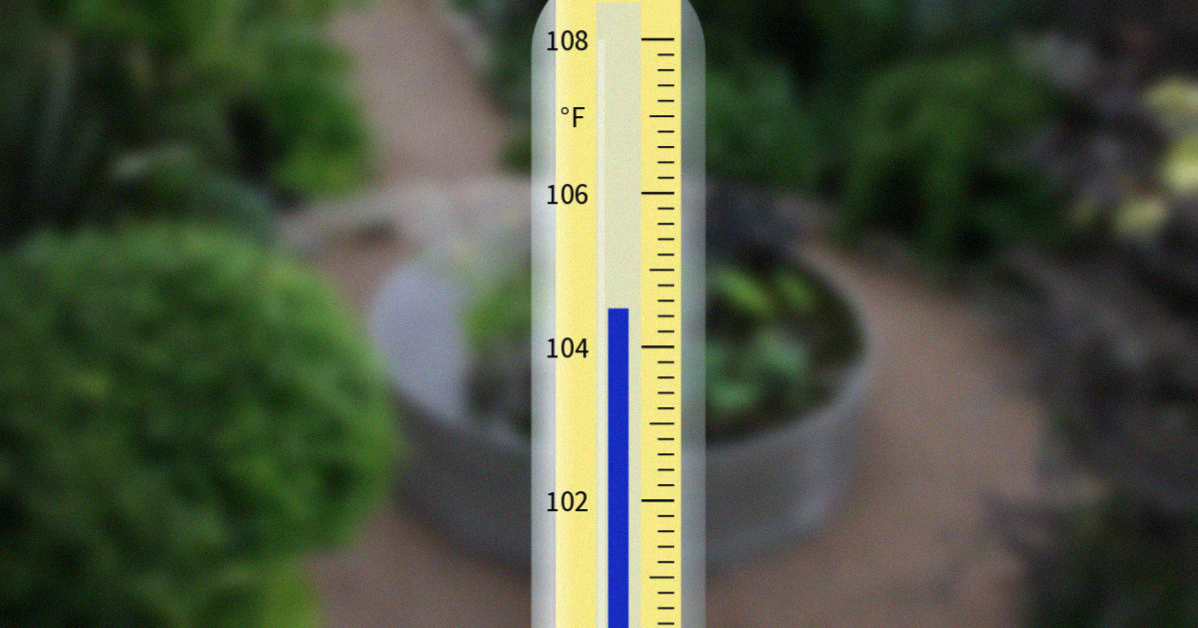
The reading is 104.5 °F
